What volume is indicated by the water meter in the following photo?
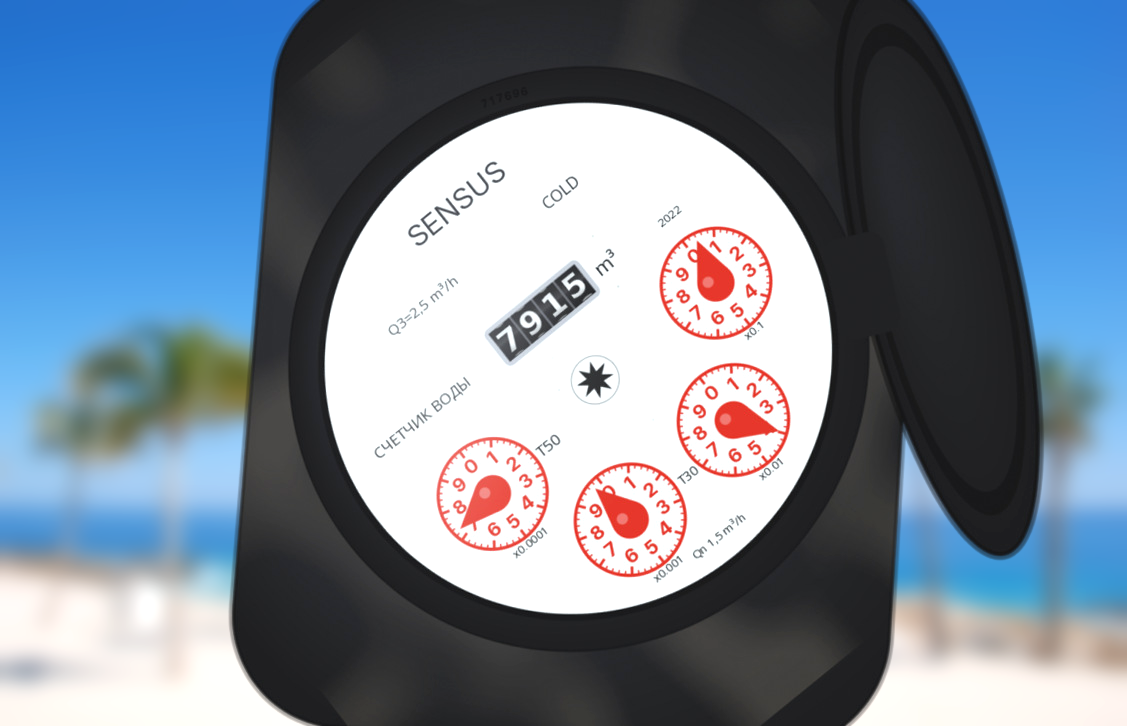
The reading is 7915.0397 m³
